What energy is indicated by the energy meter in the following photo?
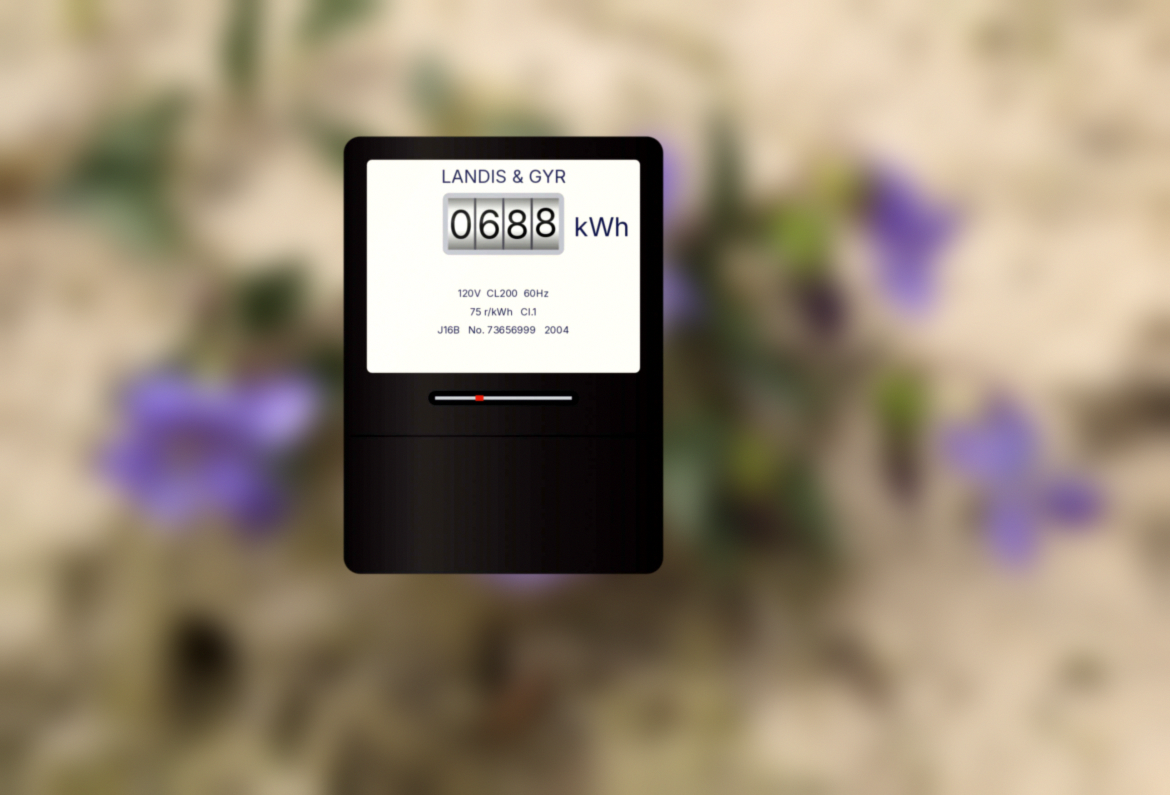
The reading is 688 kWh
